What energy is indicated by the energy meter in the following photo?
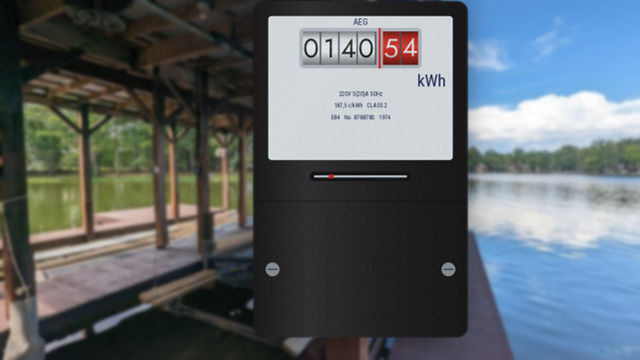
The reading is 140.54 kWh
